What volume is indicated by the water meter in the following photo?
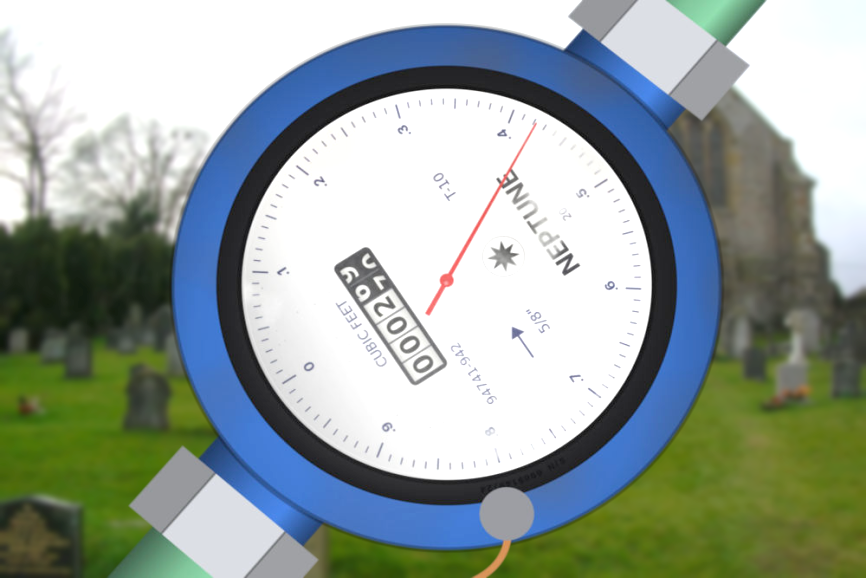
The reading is 269.42 ft³
